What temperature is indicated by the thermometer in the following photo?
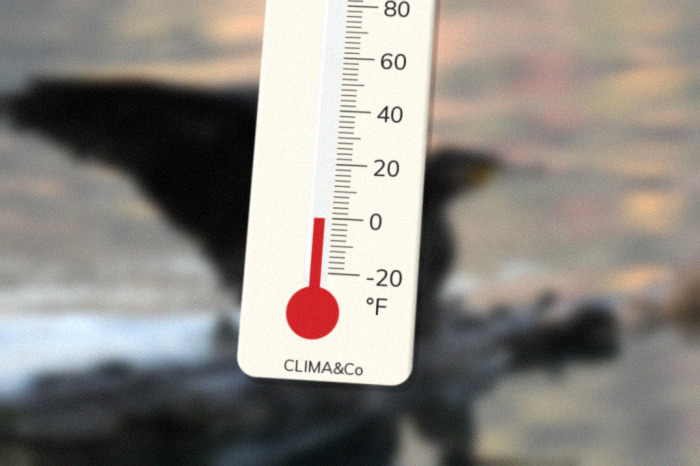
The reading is 0 °F
